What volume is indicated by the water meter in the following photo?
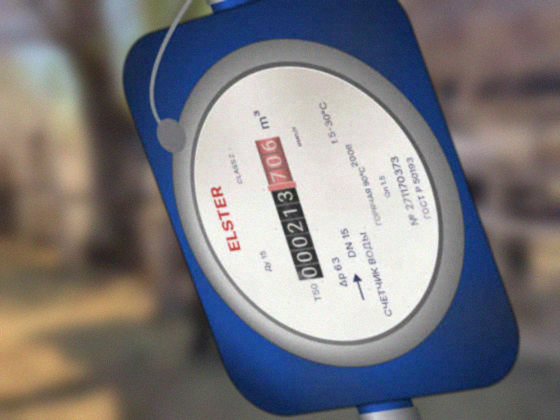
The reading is 213.706 m³
